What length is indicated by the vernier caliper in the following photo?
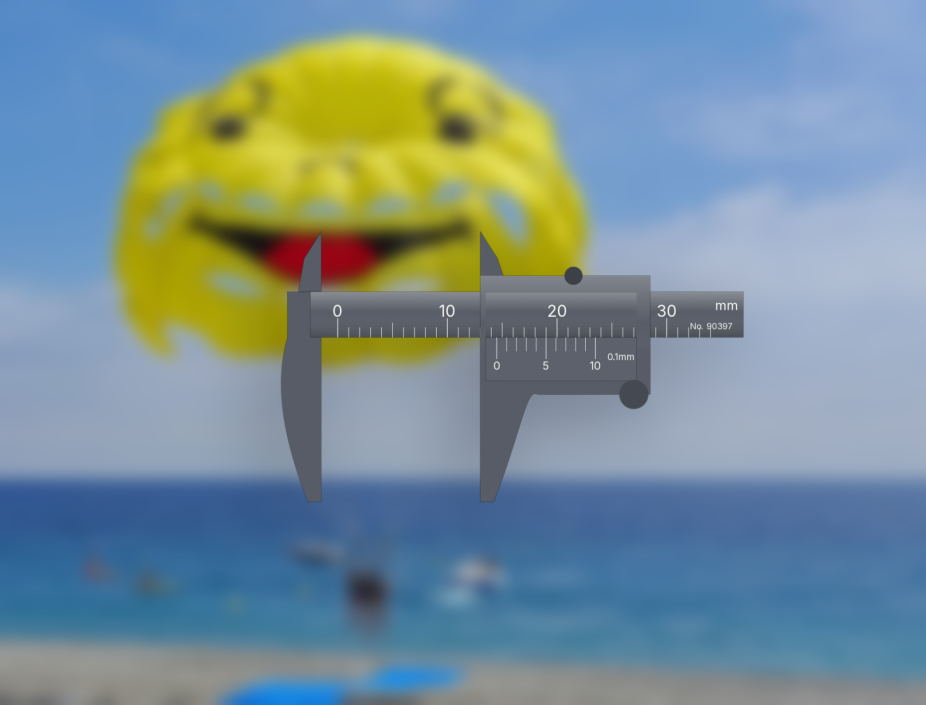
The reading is 14.5 mm
